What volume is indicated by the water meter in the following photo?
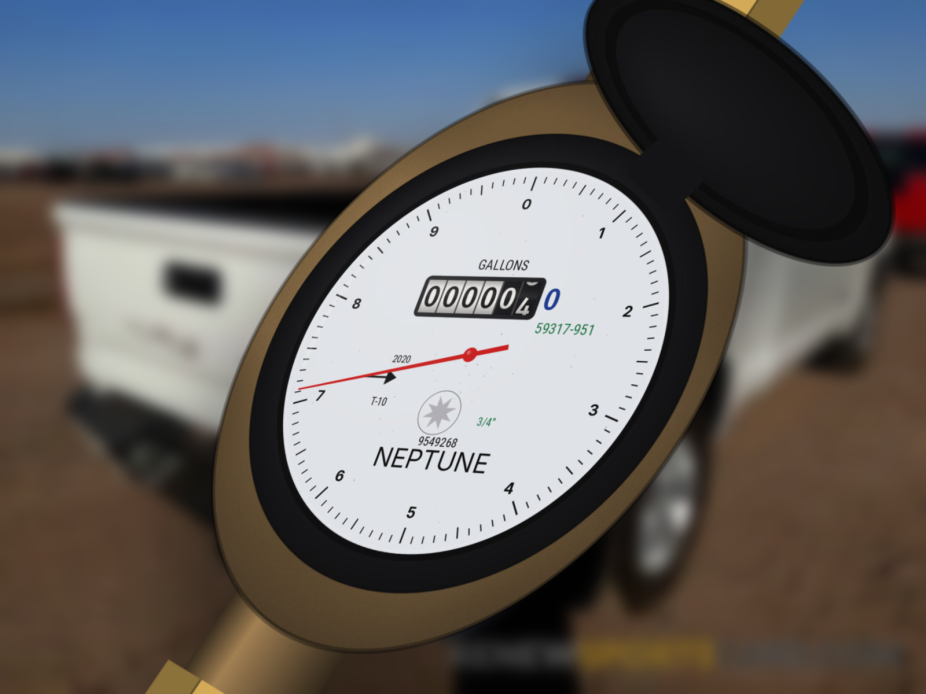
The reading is 37.1 gal
